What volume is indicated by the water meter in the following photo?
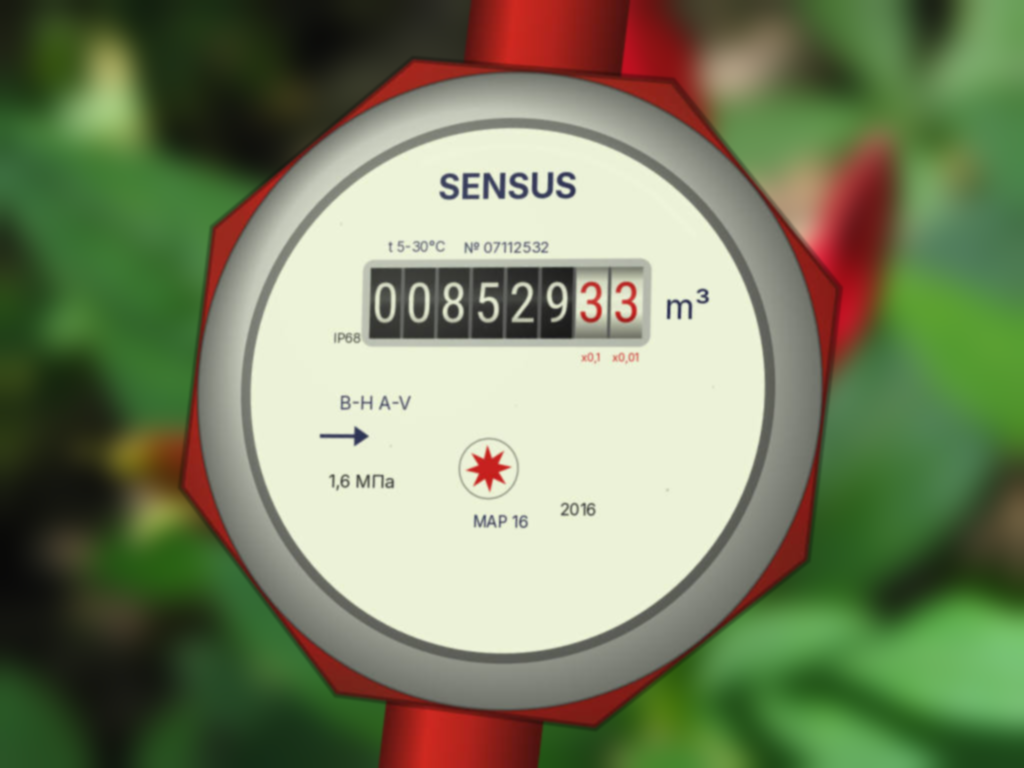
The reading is 8529.33 m³
